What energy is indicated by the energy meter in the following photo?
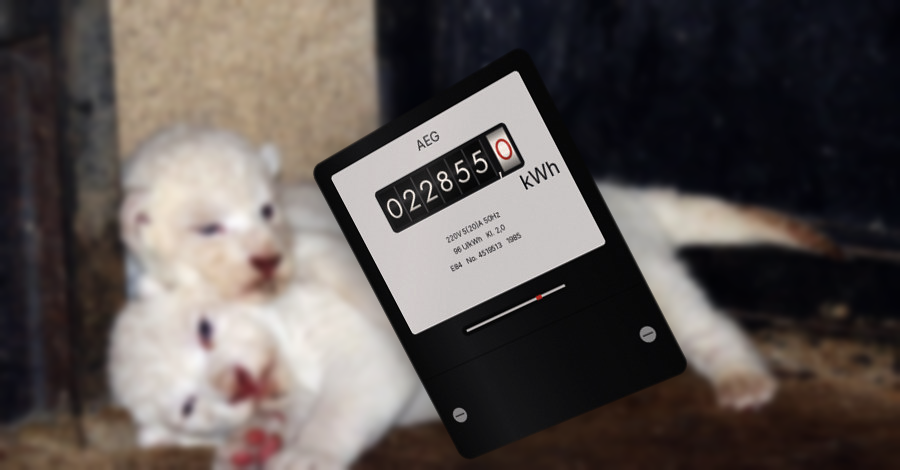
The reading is 22855.0 kWh
